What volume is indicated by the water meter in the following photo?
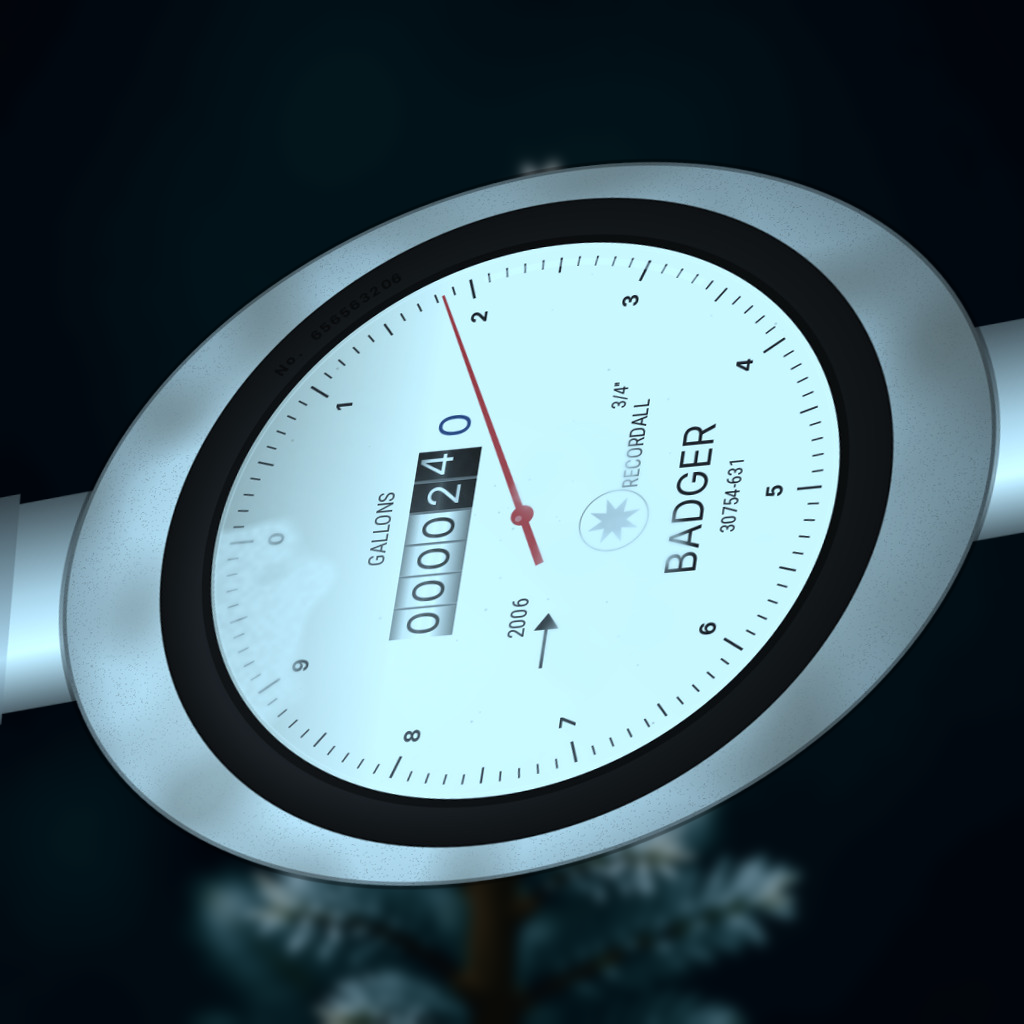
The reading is 241.8 gal
